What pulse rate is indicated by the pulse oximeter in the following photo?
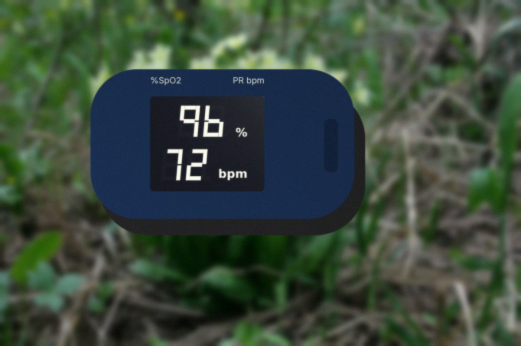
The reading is 72 bpm
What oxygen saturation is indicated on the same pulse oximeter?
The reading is 96 %
